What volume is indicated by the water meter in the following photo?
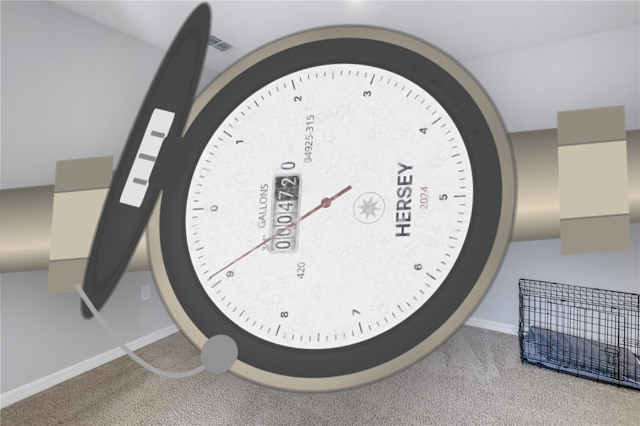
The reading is 4719.1 gal
